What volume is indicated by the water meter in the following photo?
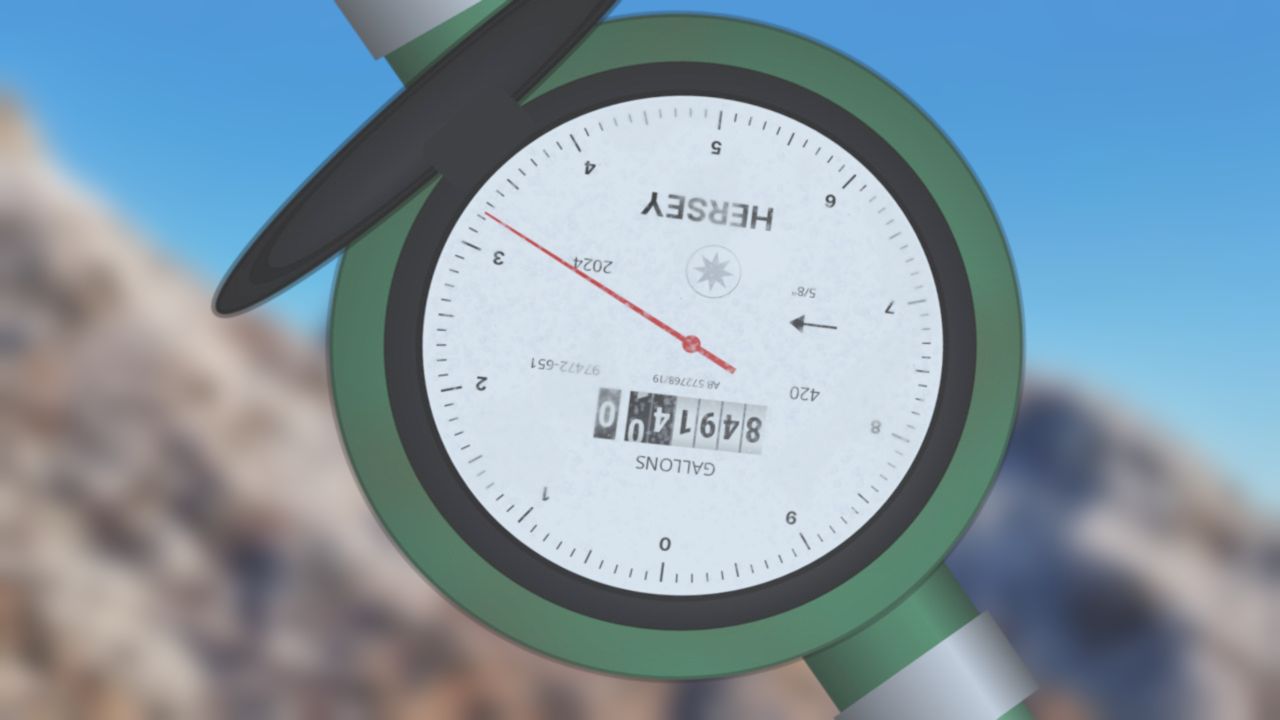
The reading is 8491403.2 gal
